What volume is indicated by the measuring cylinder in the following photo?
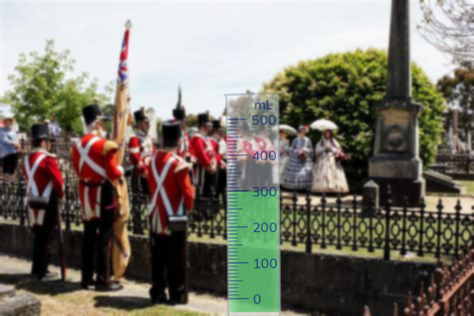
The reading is 300 mL
